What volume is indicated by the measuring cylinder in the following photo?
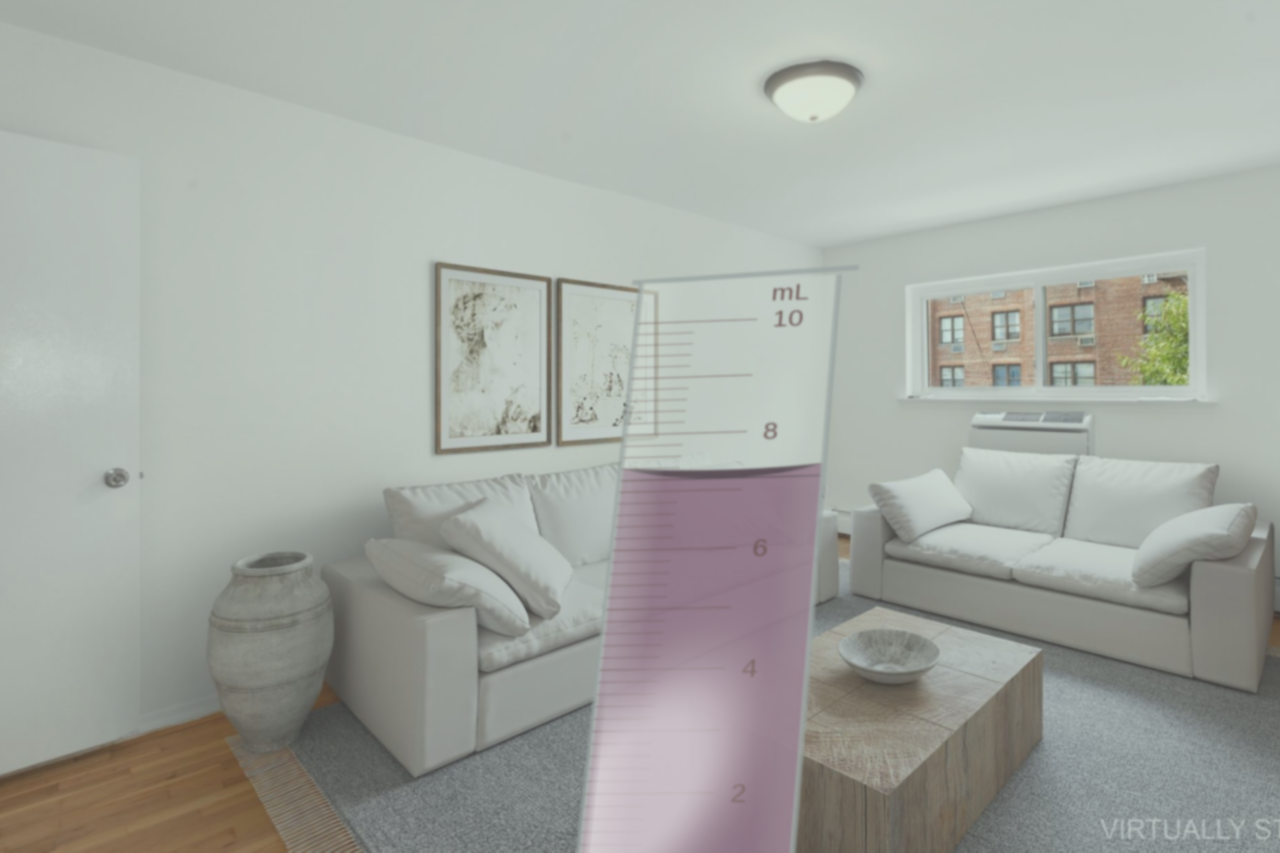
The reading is 7.2 mL
